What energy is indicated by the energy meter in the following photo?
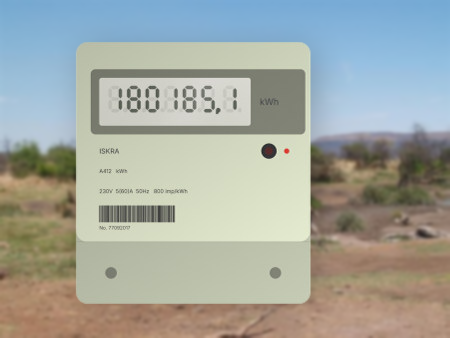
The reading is 180185.1 kWh
